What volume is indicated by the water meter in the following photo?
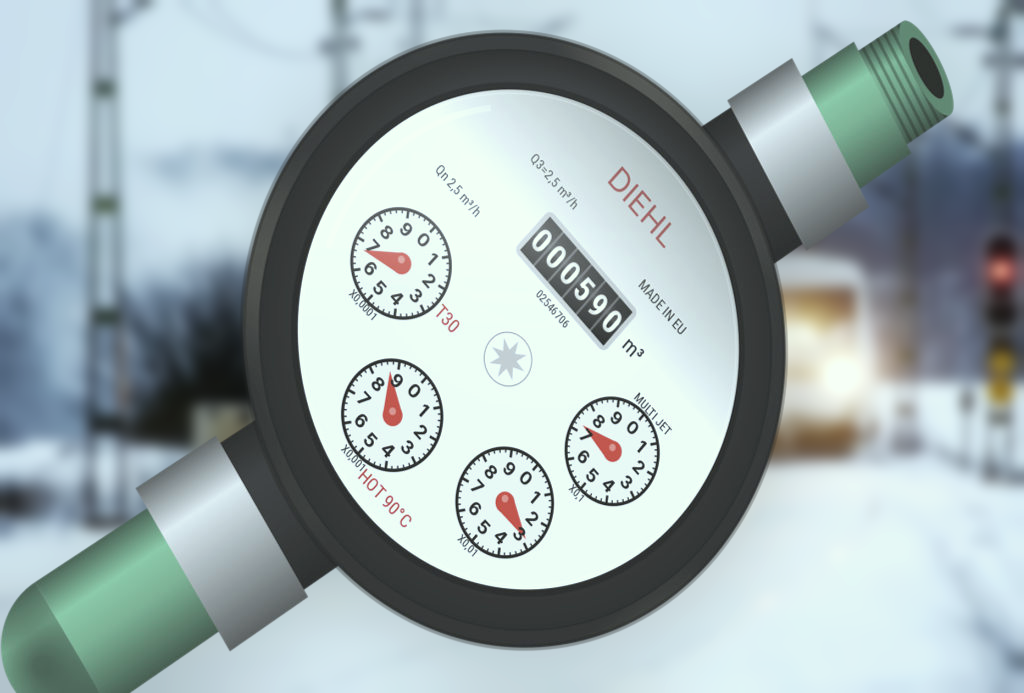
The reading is 590.7286 m³
